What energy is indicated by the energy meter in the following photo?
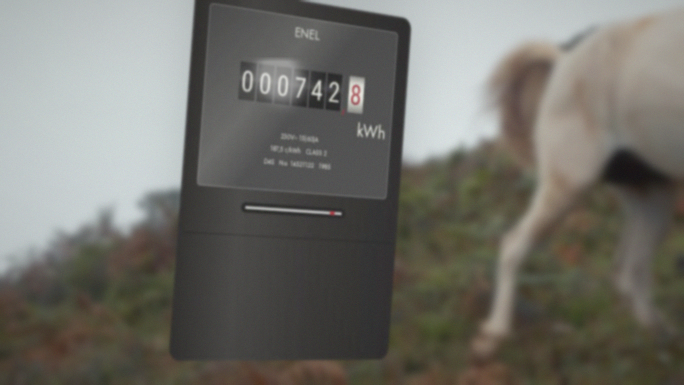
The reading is 742.8 kWh
